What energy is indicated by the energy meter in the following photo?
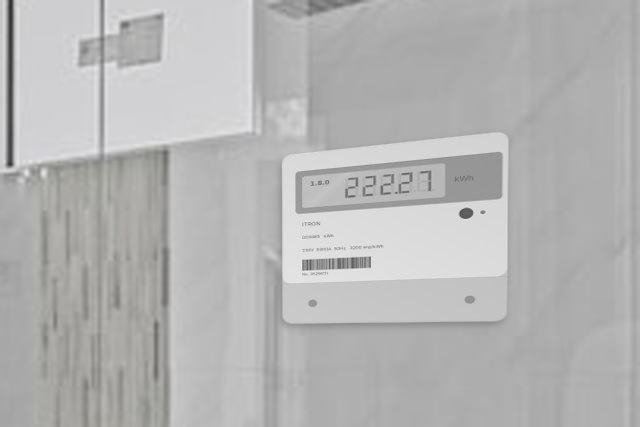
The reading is 222.27 kWh
